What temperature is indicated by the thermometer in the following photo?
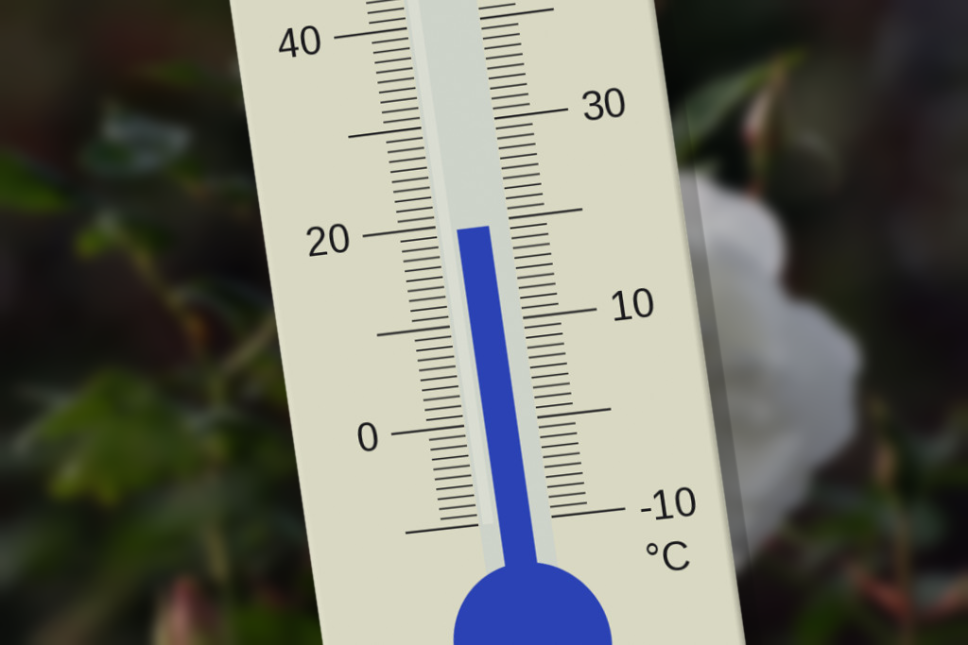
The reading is 19.5 °C
